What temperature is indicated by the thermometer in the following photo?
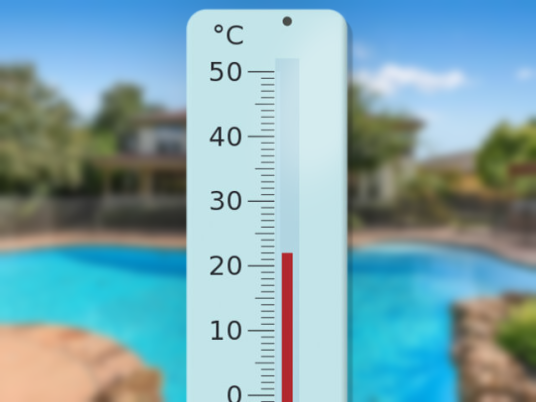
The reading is 22 °C
